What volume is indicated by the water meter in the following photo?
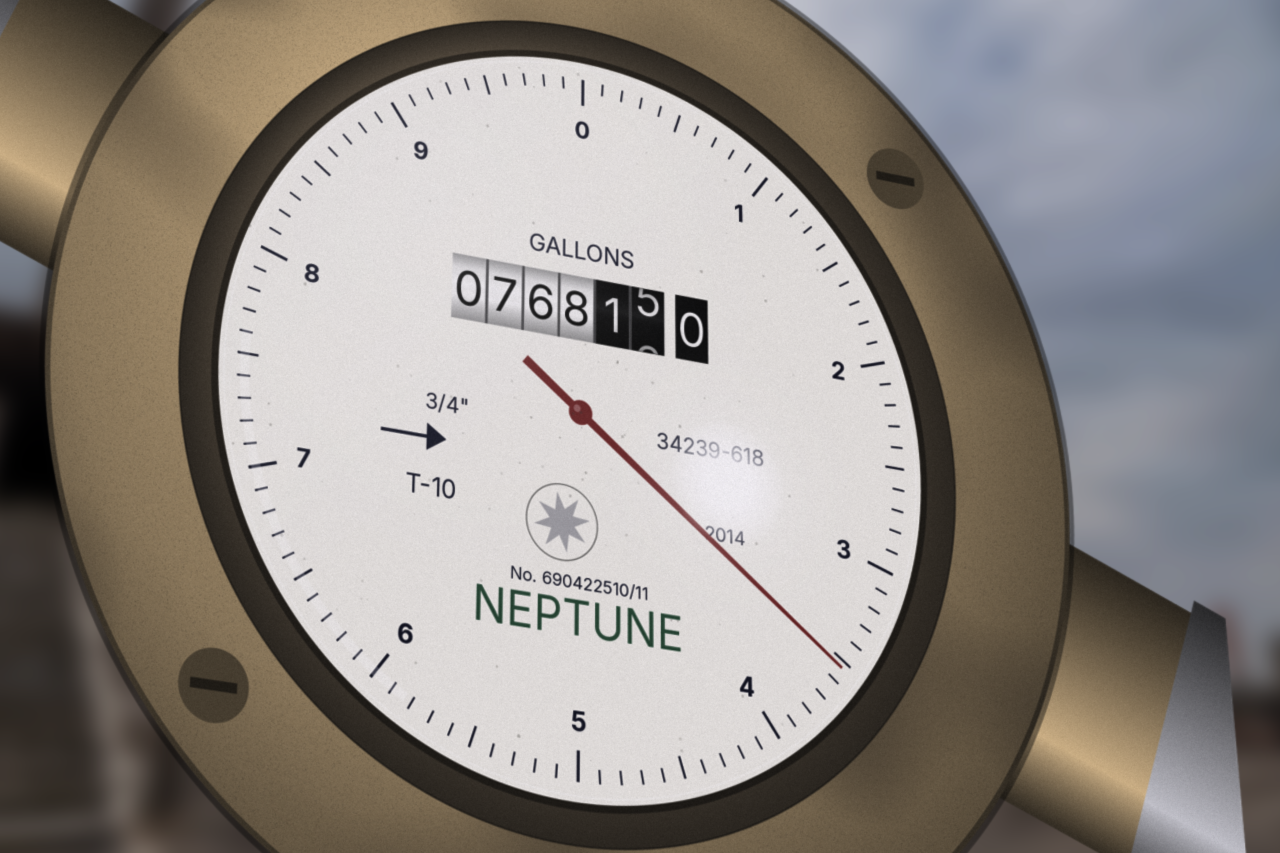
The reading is 768153.5 gal
